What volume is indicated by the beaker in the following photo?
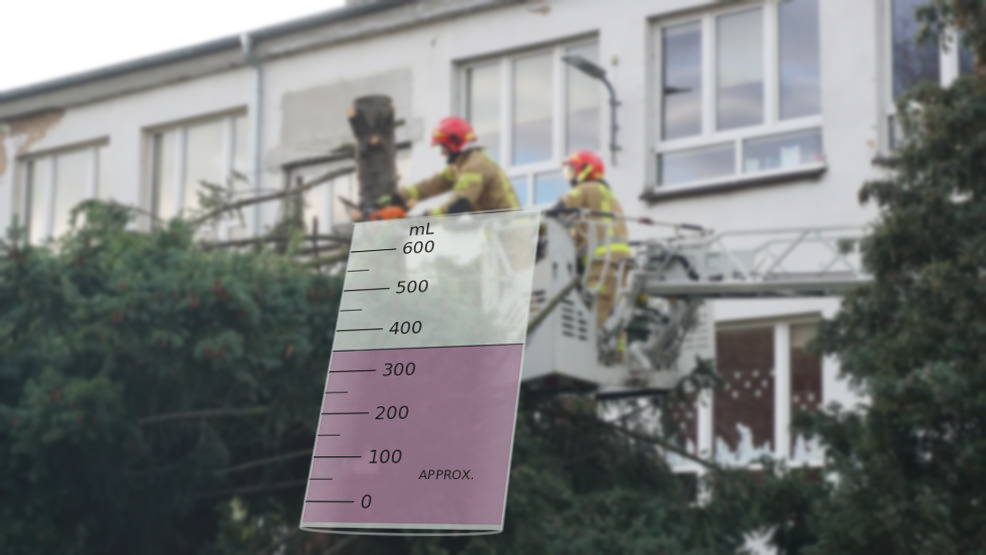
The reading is 350 mL
